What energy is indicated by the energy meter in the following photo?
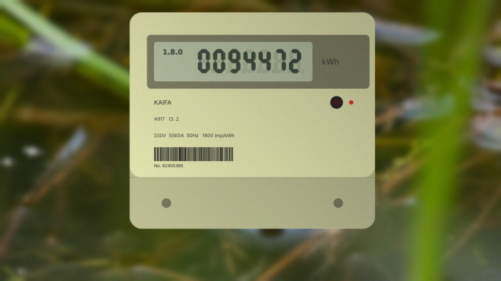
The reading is 94472 kWh
